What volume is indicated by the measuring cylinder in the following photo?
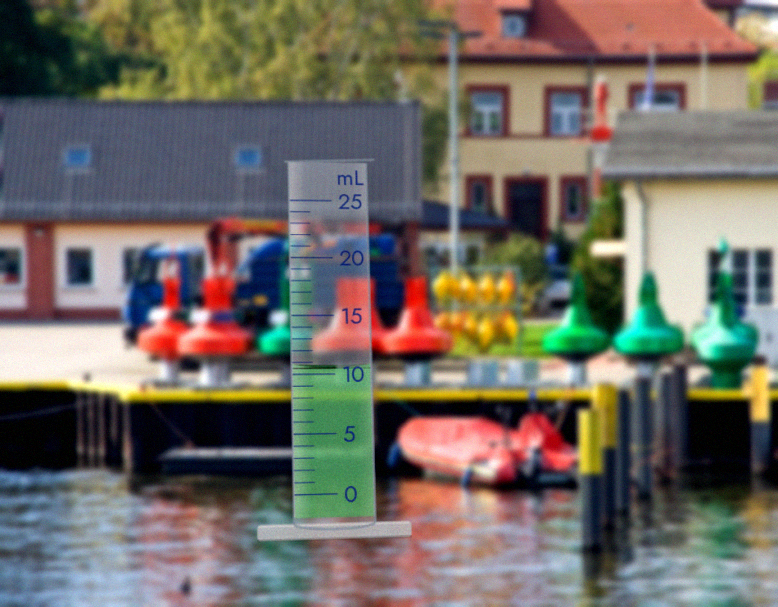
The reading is 10.5 mL
